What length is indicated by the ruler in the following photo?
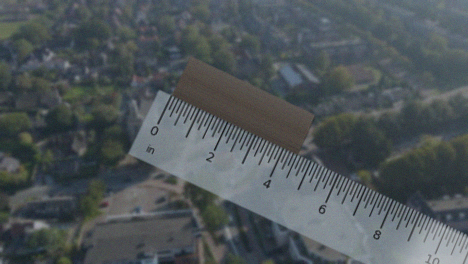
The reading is 4.5 in
